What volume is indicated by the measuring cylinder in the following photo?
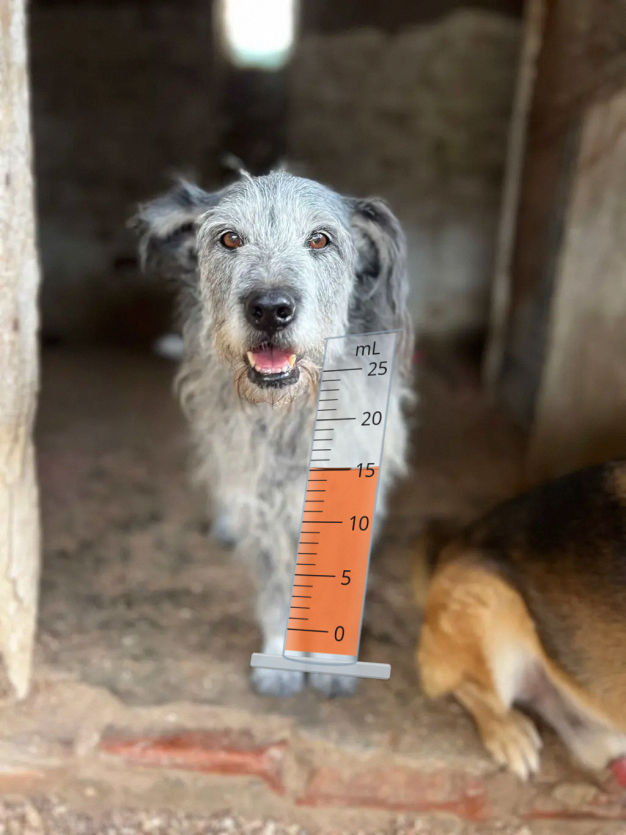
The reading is 15 mL
